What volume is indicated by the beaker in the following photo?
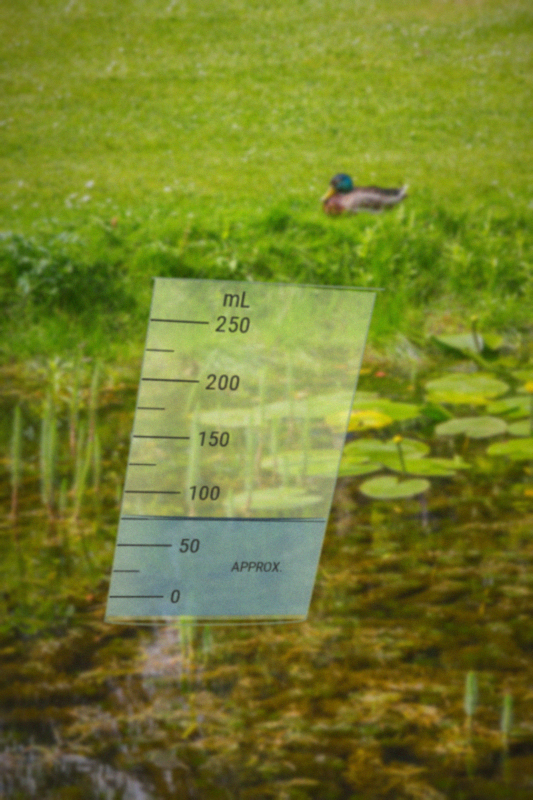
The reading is 75 mL
